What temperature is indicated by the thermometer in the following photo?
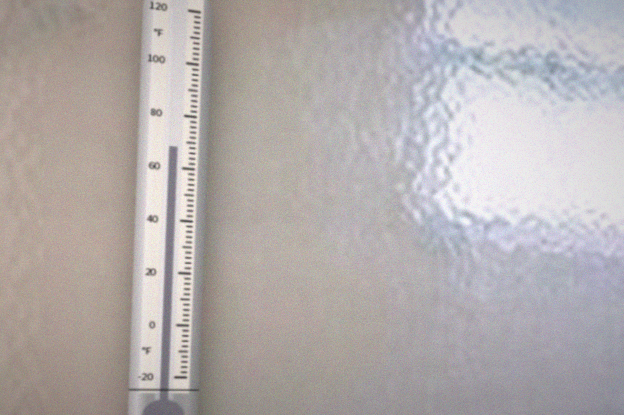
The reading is 68 °F
